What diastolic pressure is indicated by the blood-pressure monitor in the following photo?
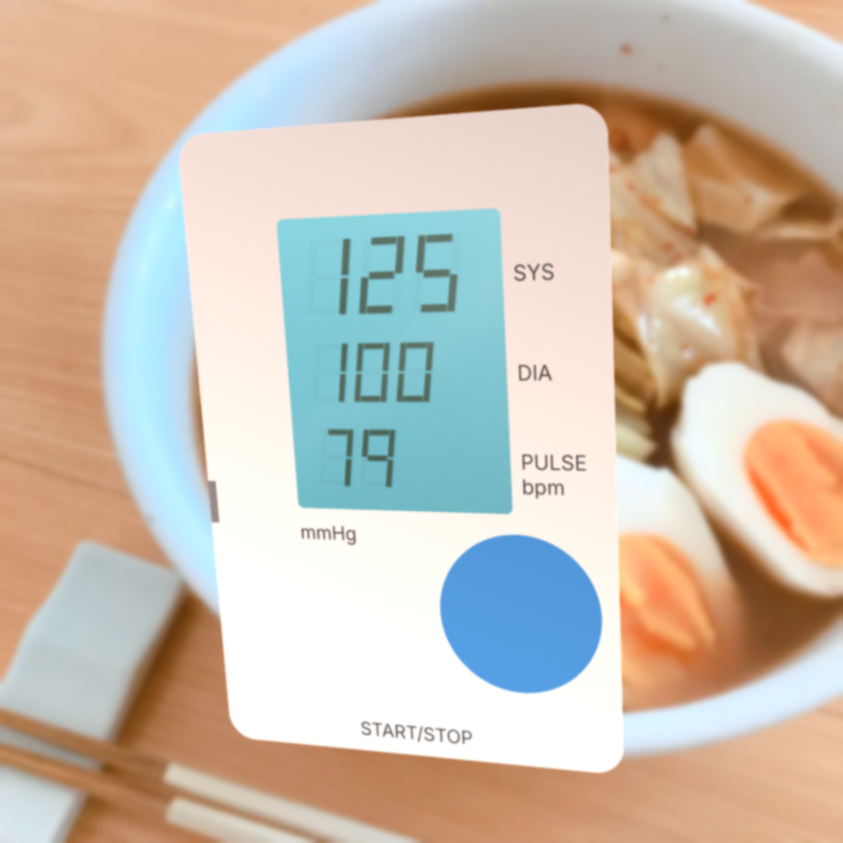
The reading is 100 mmHg
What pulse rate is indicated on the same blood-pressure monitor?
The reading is 79 bpm
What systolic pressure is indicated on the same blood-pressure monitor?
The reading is 125 mmHg
